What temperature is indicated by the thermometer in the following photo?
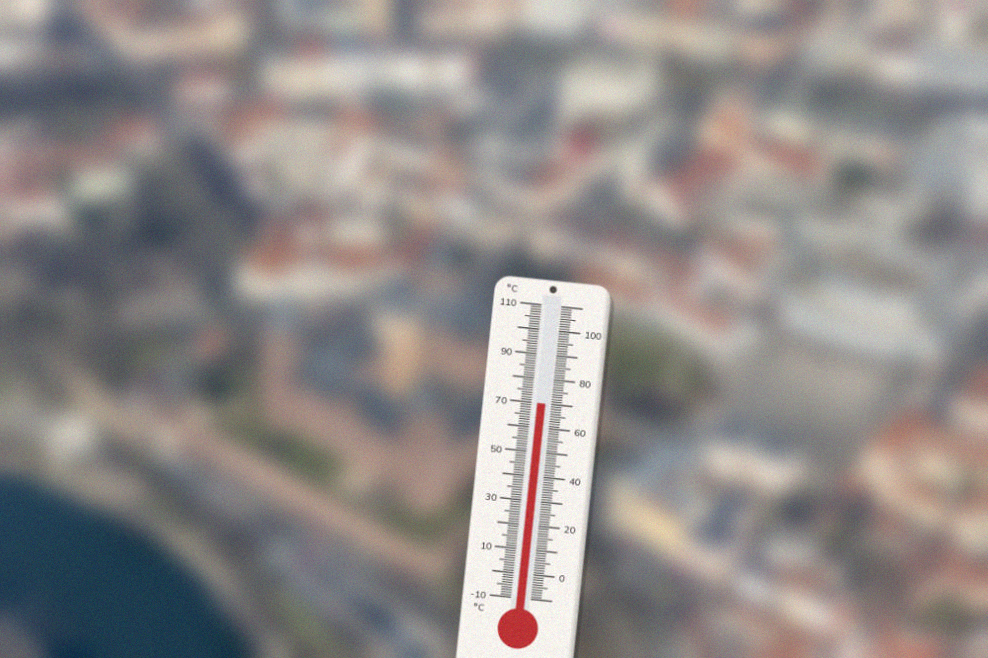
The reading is 70 °C
